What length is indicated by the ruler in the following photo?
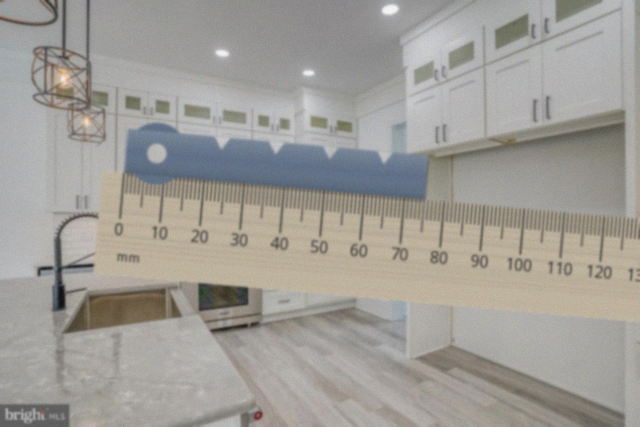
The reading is 75 mm
